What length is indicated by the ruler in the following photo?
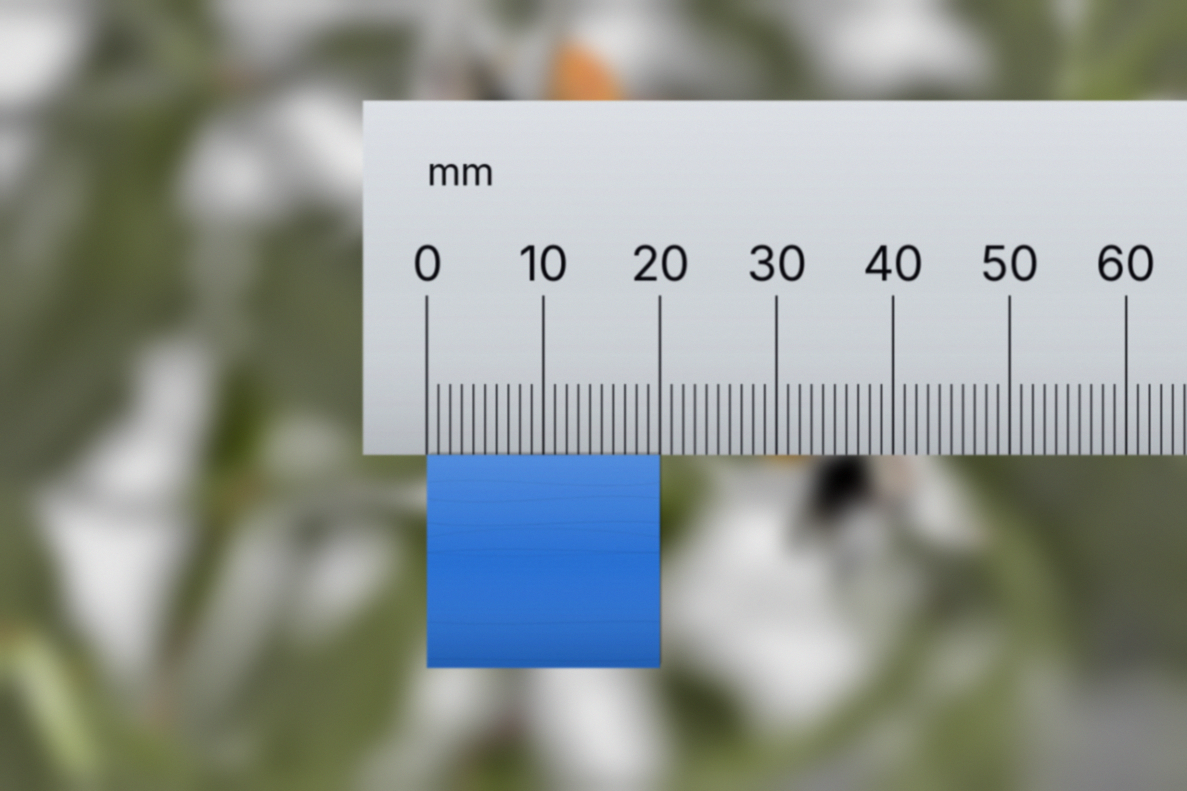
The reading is 20 mm
